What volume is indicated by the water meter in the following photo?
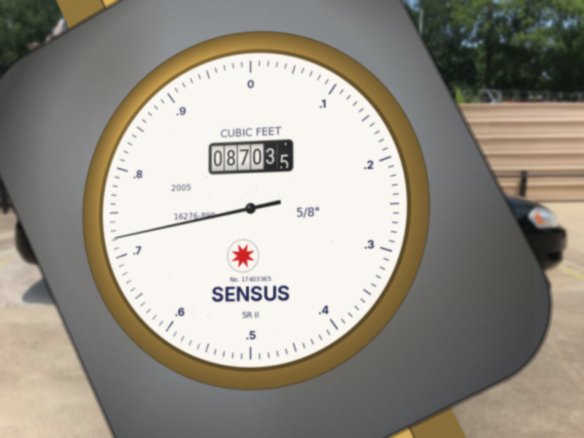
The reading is 87034.72 ft³
